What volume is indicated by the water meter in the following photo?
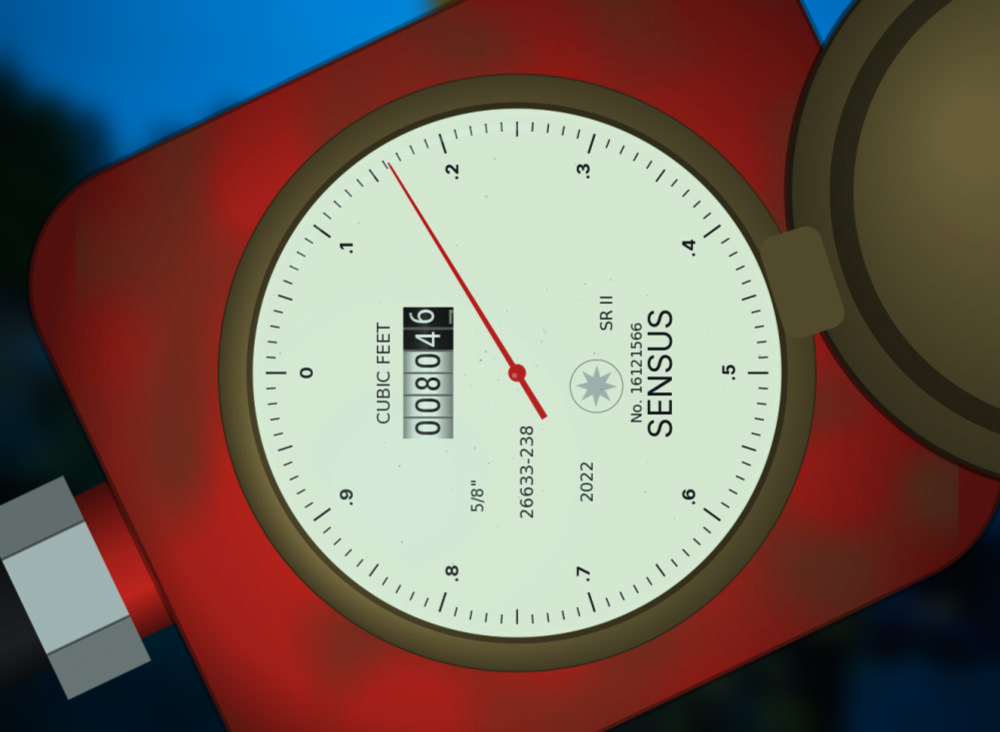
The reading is 8046.16 ft³
